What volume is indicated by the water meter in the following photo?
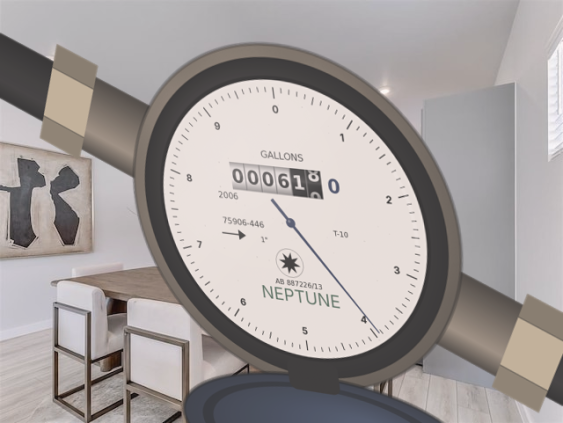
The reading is 6183.9 gal
